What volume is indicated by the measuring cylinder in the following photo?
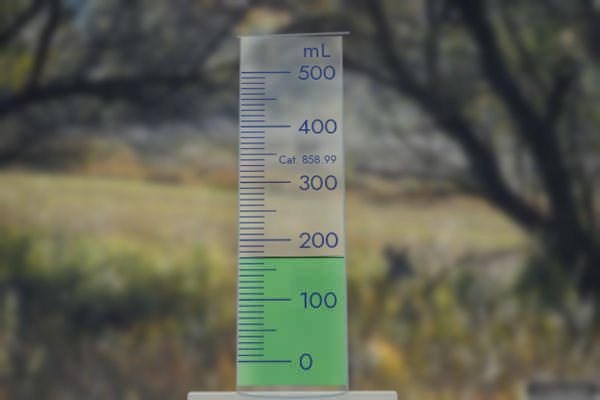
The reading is 170 mL
